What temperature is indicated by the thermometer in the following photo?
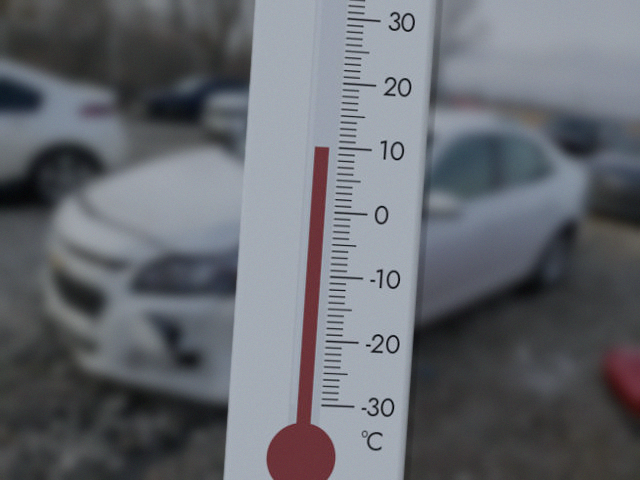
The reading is 10 °C
